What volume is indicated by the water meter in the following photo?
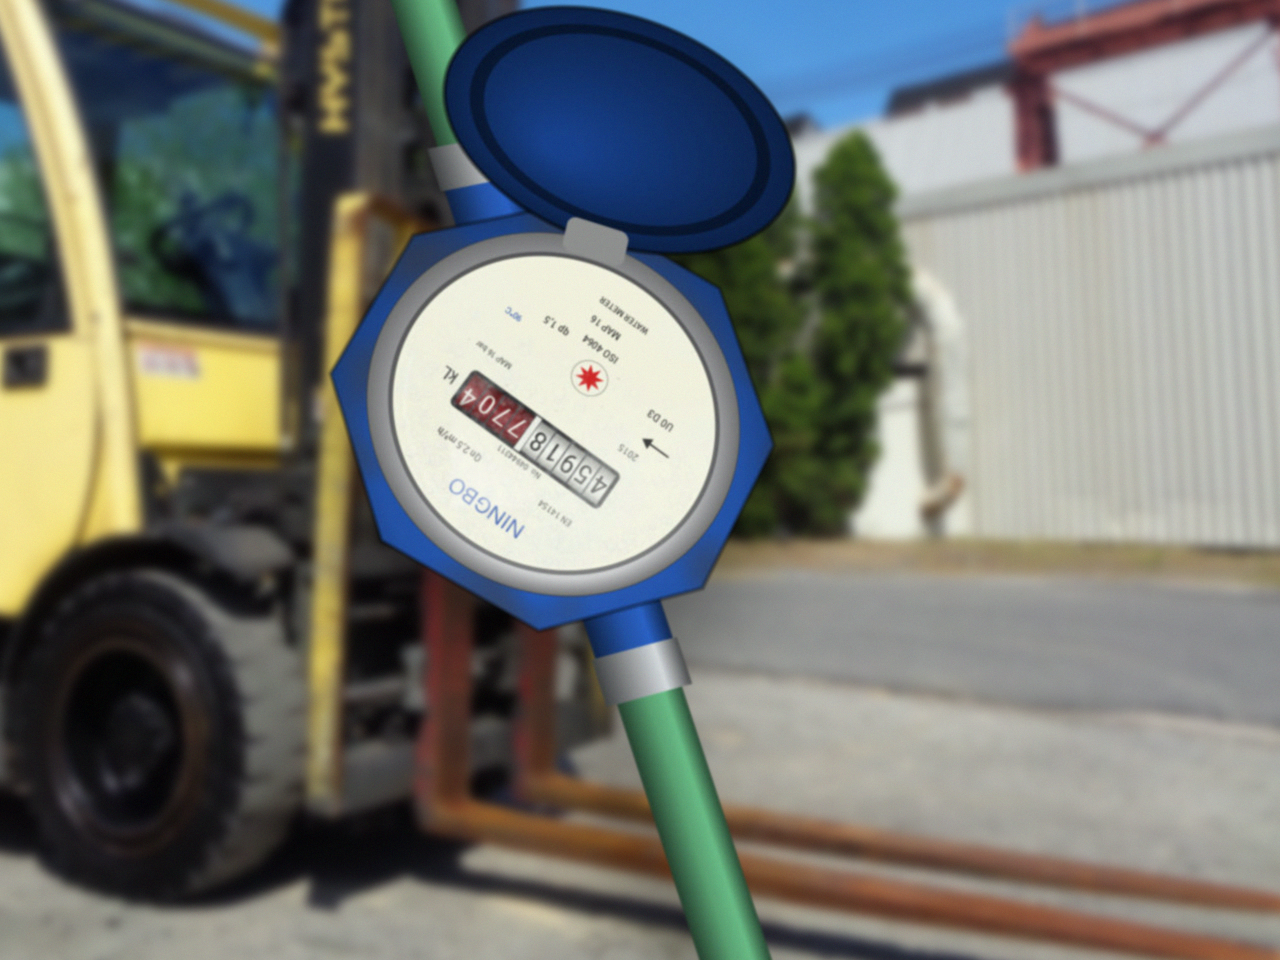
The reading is 45918.7704 kL
